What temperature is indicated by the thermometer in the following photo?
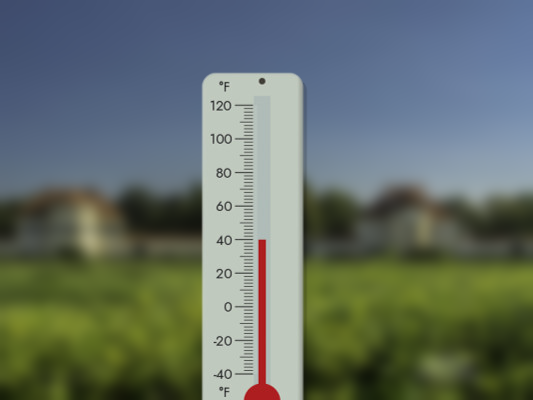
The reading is 40 °F
